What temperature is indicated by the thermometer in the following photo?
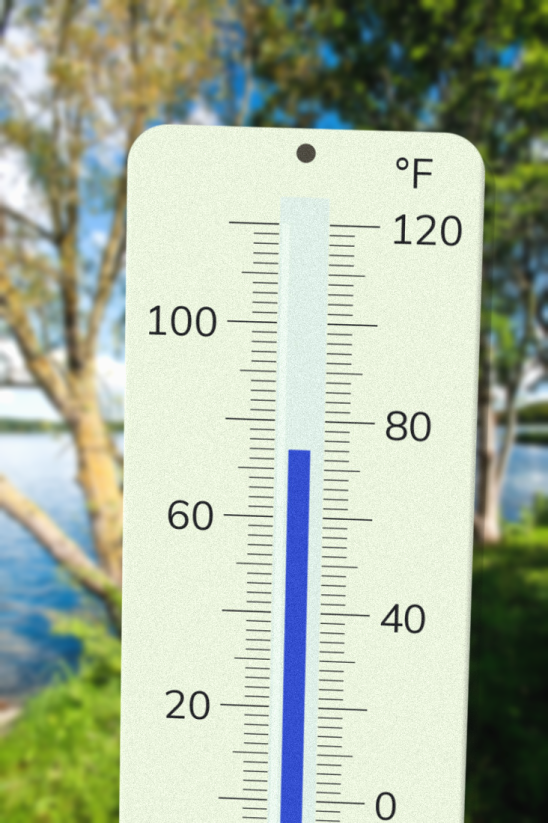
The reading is 74 °F
